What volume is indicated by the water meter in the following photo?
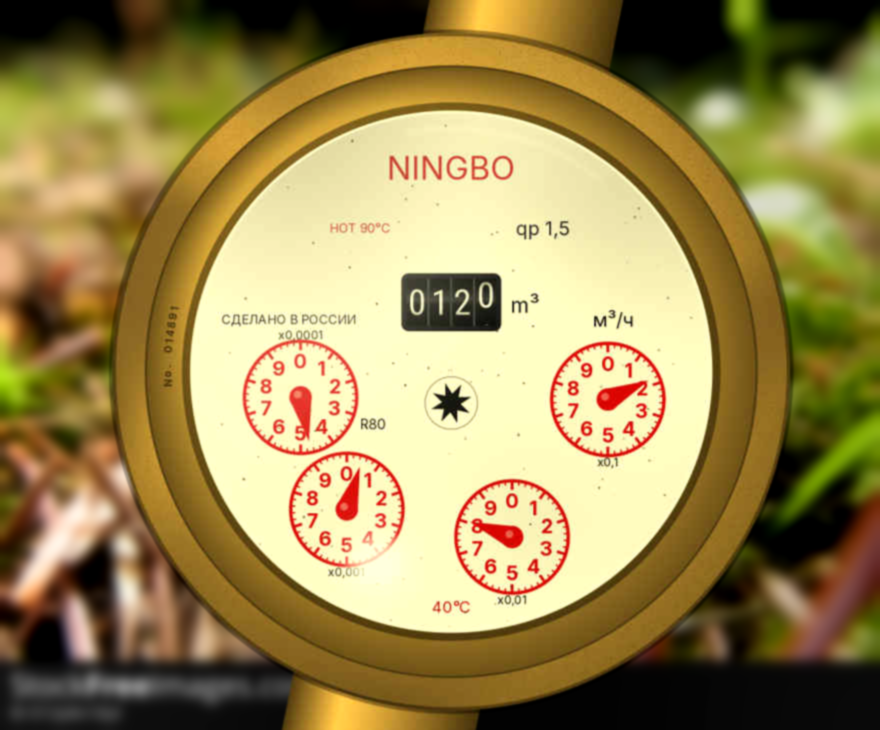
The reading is 120.1804 m³
